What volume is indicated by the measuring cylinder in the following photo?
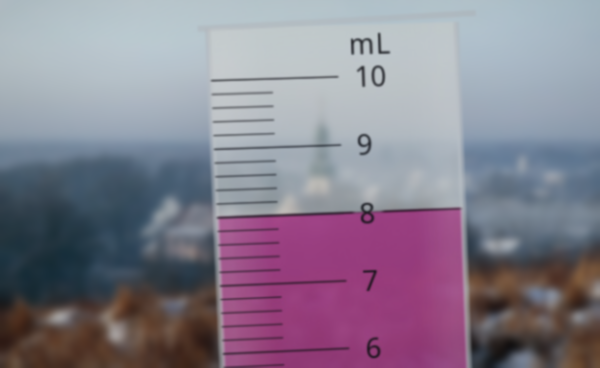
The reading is 8 mL
